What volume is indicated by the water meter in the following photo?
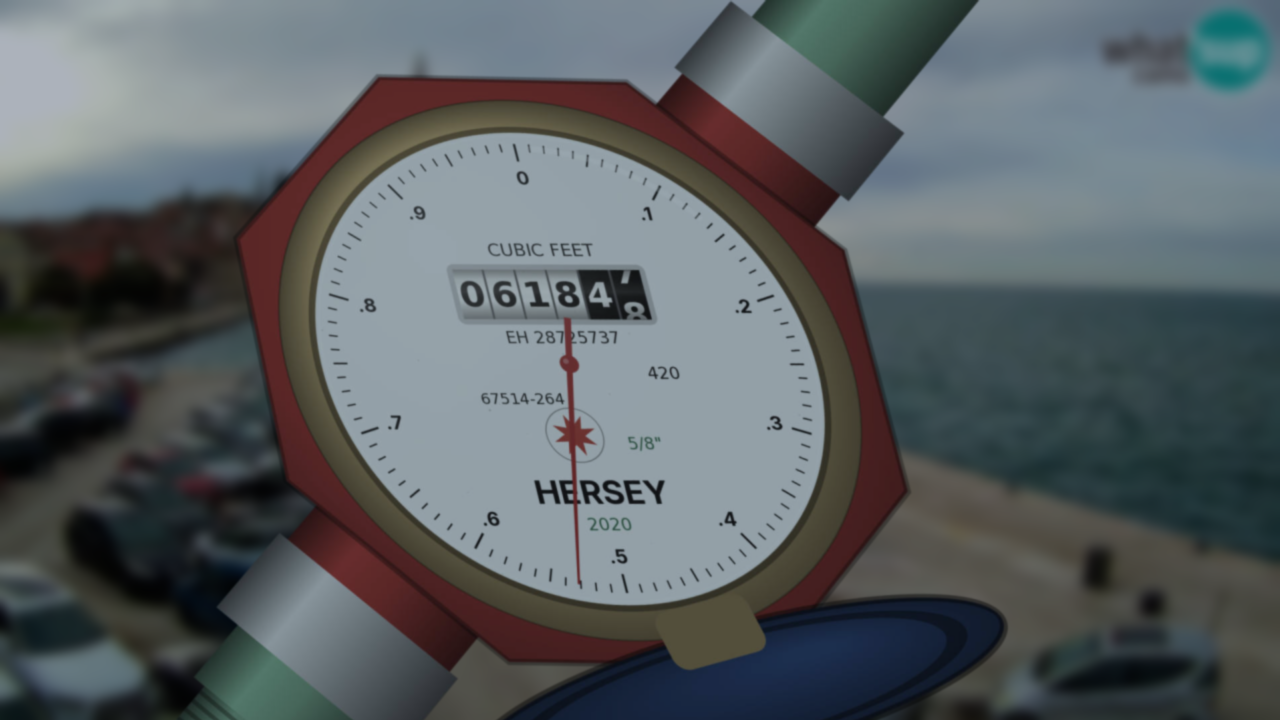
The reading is 61847.53 ft³
